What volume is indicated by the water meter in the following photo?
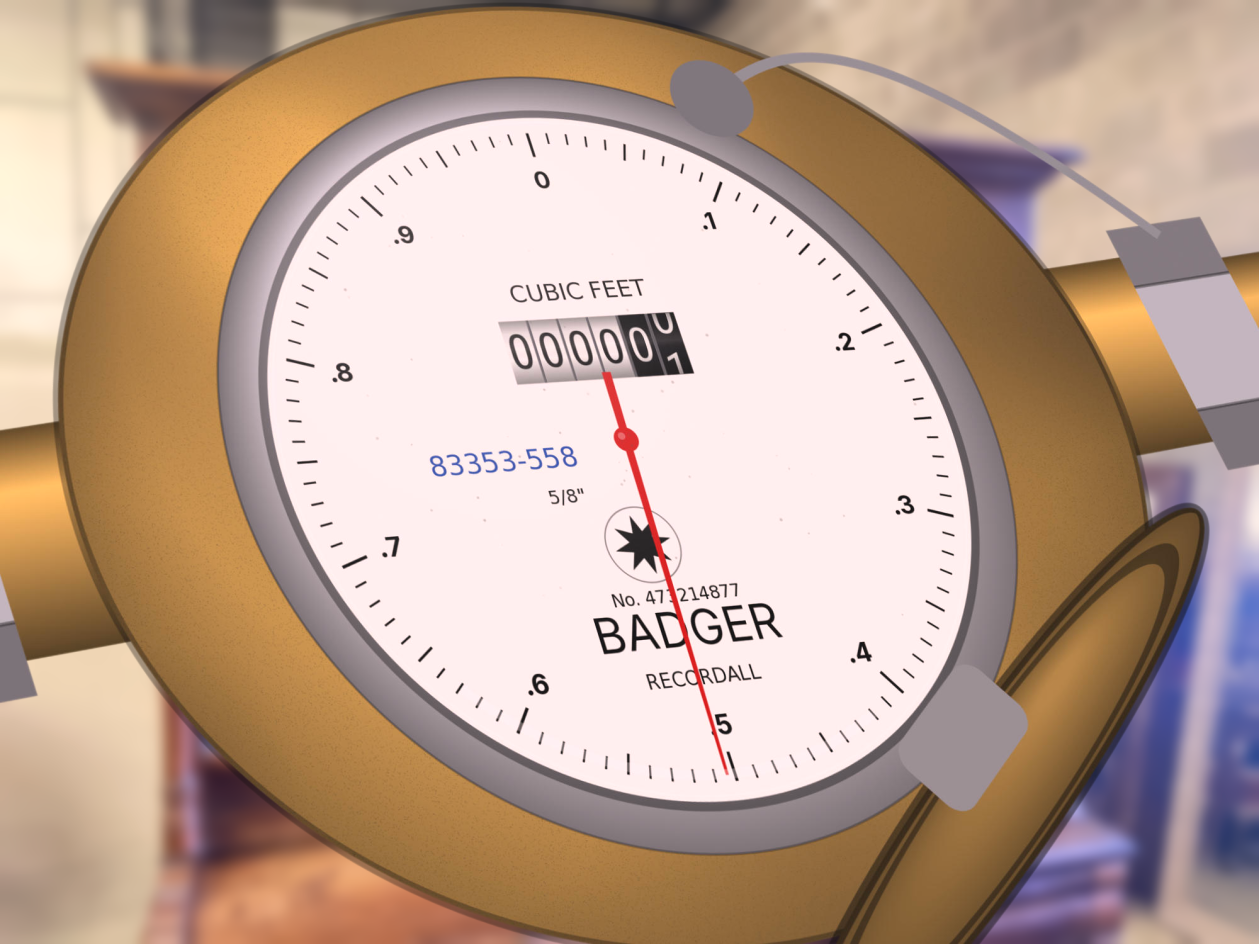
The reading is 0.50 ft³
